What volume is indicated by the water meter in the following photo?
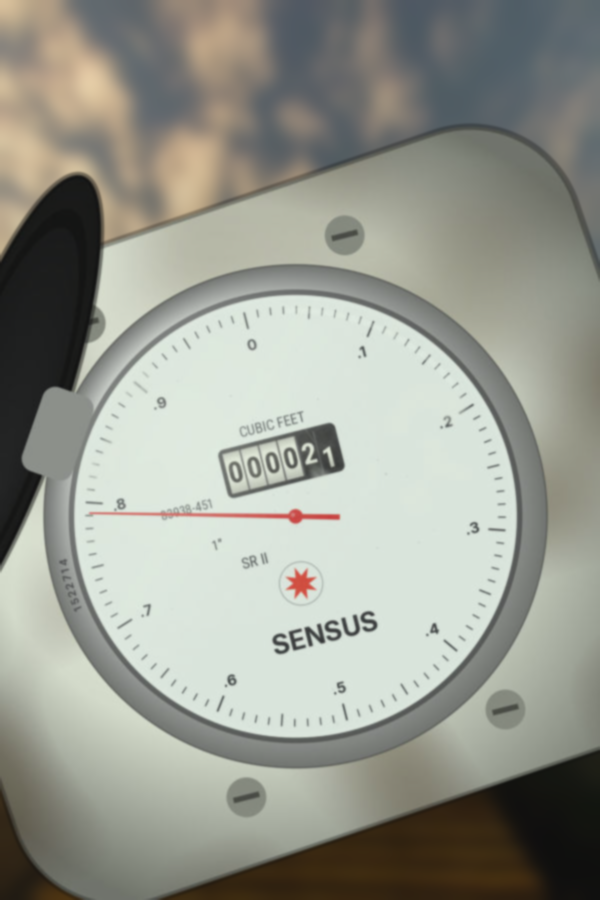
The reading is 20.79 ft³
